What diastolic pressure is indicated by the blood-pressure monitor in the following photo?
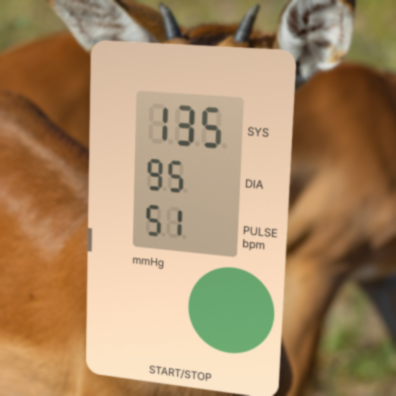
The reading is 95 mmHg
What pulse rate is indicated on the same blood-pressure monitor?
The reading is 51 bpm
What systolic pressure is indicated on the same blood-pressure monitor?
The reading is 135 mmHg
